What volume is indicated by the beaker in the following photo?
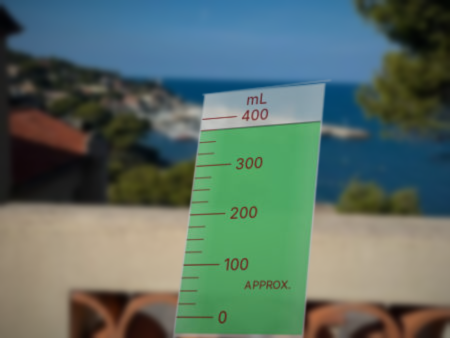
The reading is 375 mL
